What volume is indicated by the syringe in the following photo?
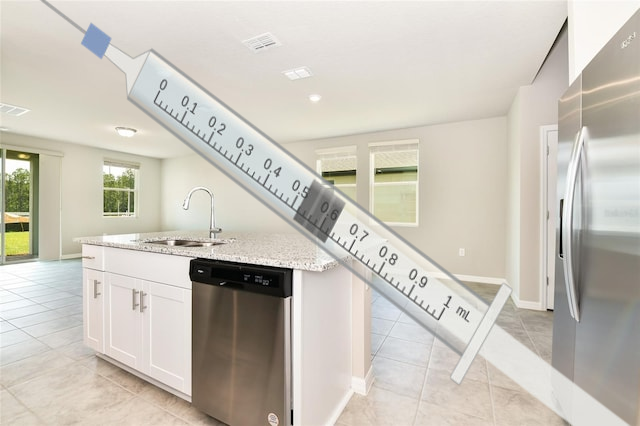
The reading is 0.52 mL
